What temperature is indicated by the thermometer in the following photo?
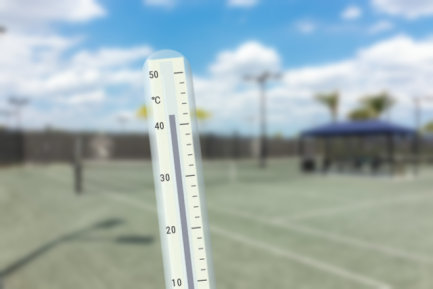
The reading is 42 °C
